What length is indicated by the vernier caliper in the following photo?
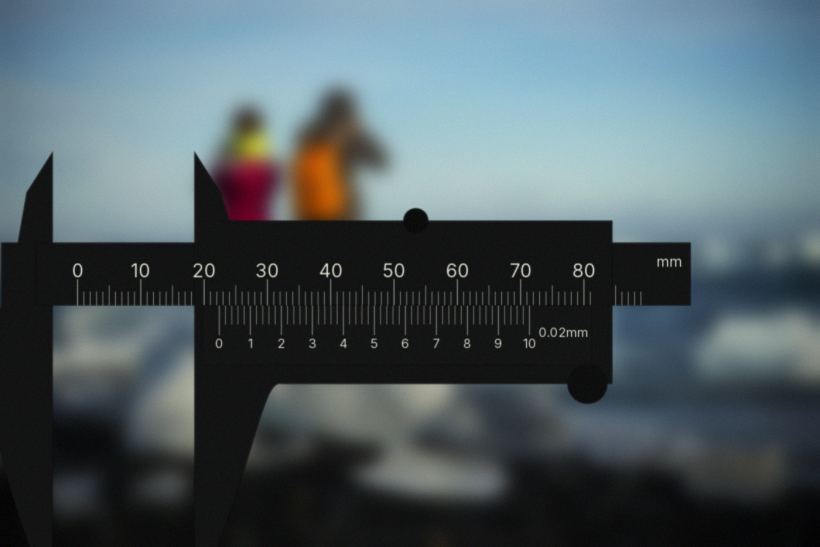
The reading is 22.4 mm
